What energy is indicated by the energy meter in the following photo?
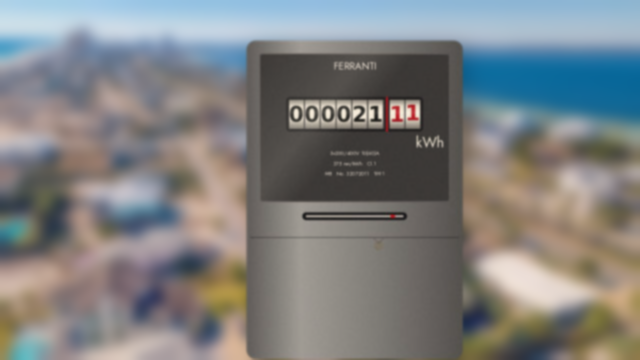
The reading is 21.11 kWh
